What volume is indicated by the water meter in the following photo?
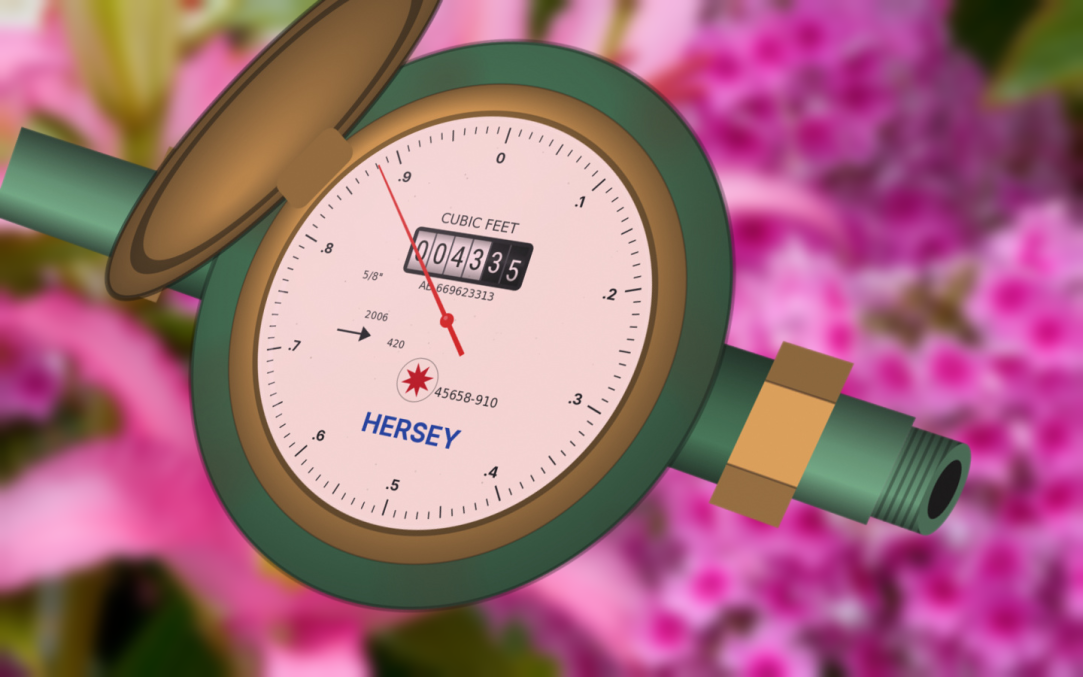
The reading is 4334.88 ft³
